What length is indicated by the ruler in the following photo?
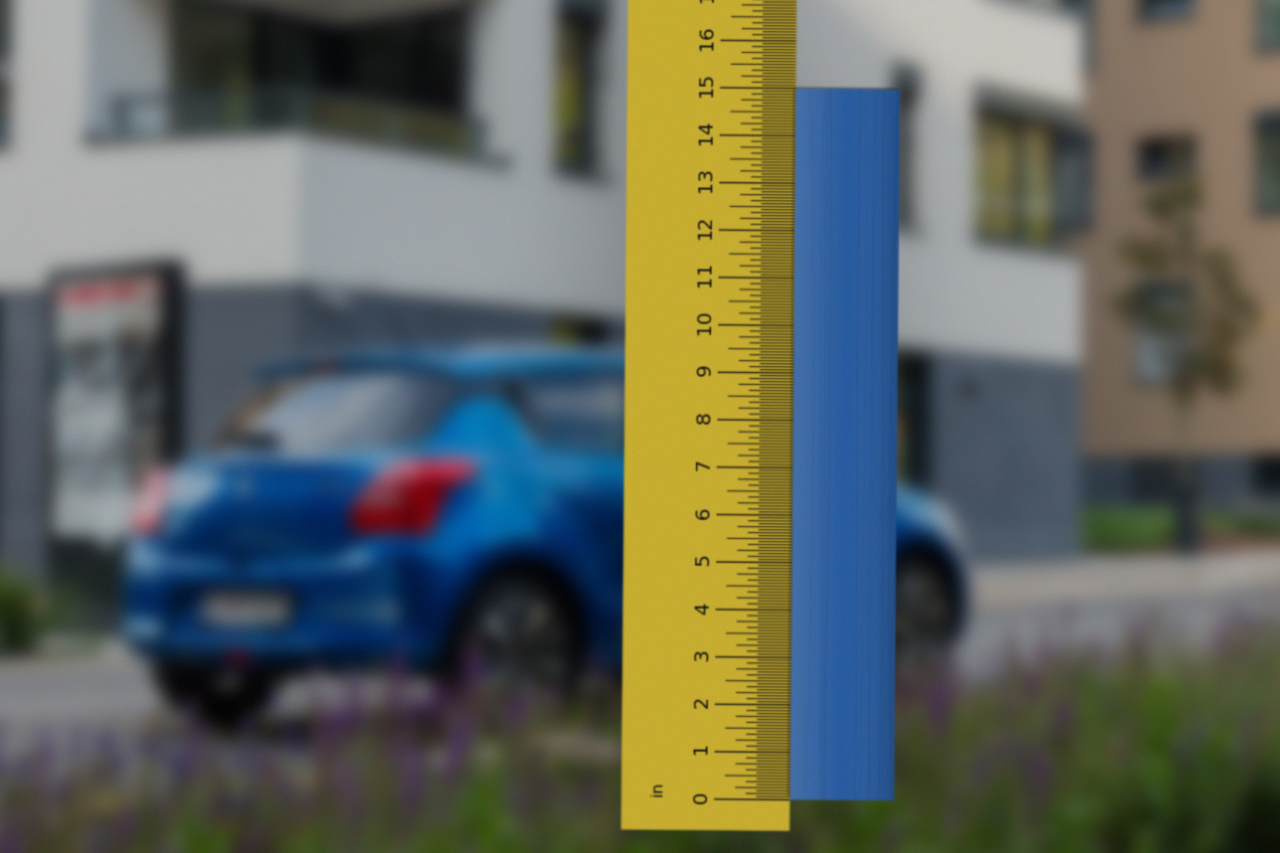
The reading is 15 in
